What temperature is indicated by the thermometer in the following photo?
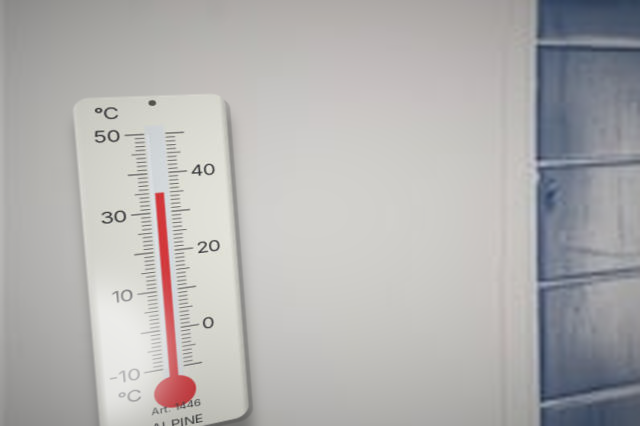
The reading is 35 °C
